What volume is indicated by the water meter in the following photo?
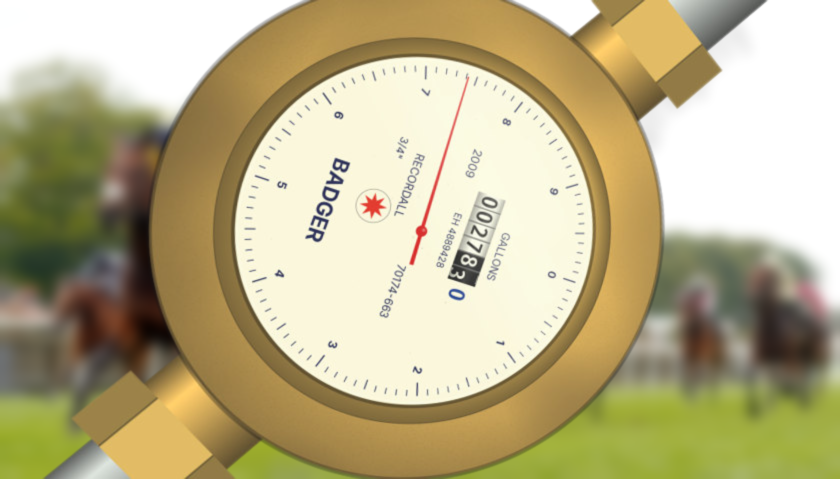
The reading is 27827.4 gal
